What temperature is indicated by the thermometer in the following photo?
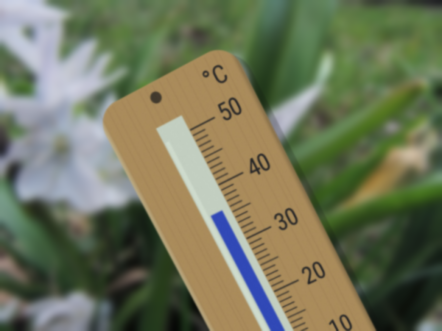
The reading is 36 °C
